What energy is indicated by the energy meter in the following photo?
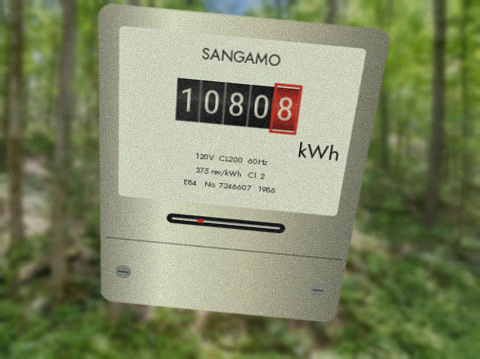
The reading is 1080.8 kWh
